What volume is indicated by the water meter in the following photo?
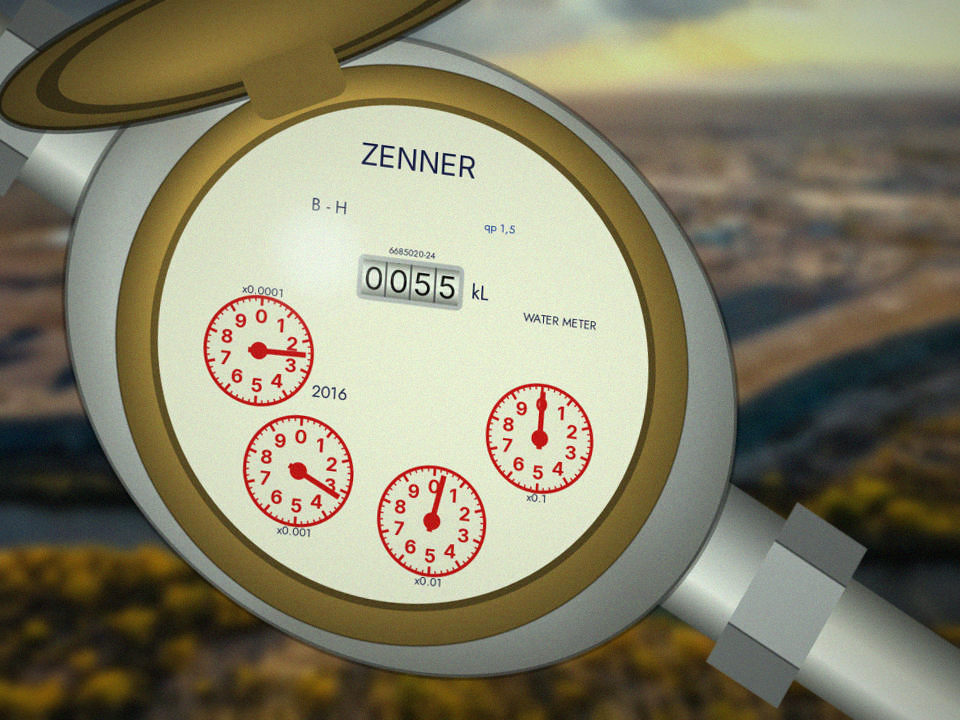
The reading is 55.0032 kL
